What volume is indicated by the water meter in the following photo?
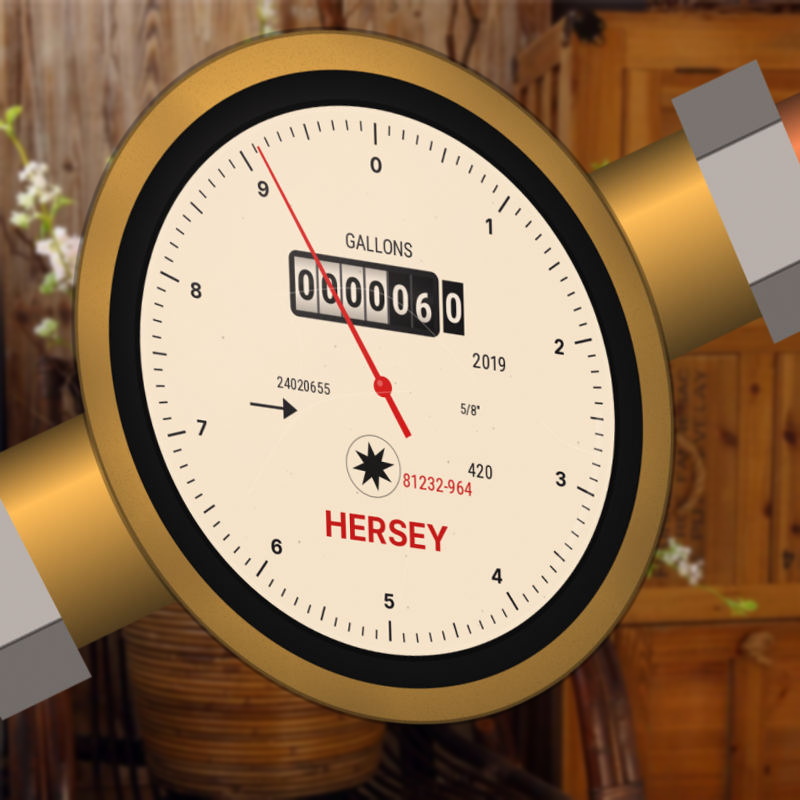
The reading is 59.1 gal
